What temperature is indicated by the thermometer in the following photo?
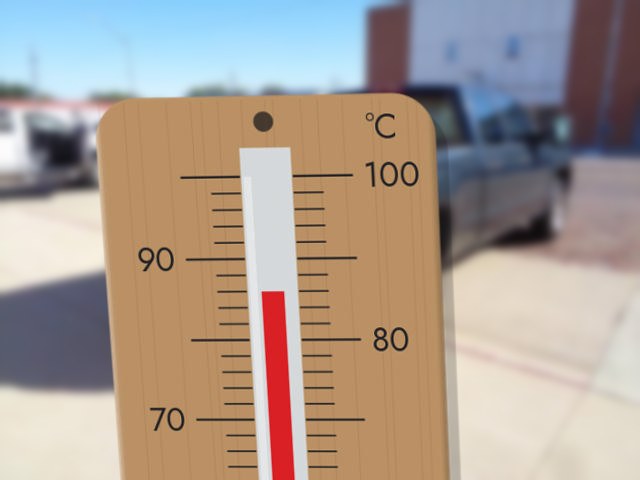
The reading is 86 °C
